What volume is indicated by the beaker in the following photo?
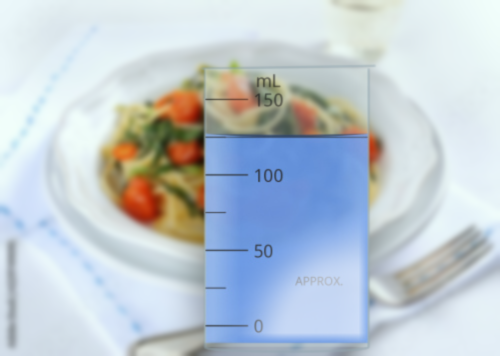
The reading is 125 mL
